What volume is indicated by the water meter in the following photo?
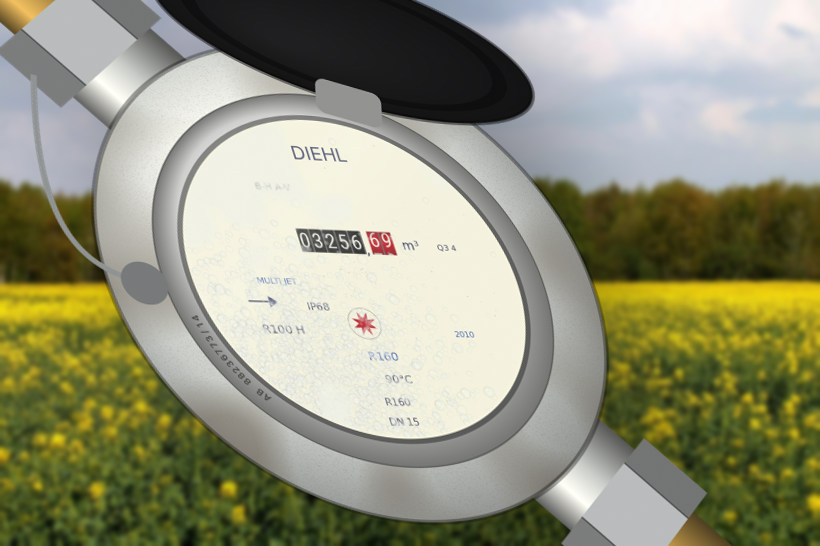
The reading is 3256.69 m³
